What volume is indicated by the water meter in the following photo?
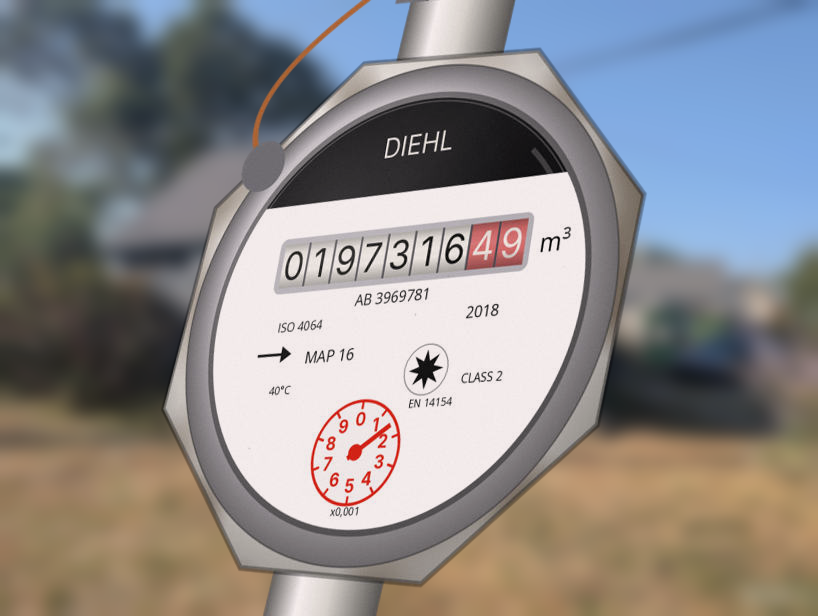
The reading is 197316.491 m³
